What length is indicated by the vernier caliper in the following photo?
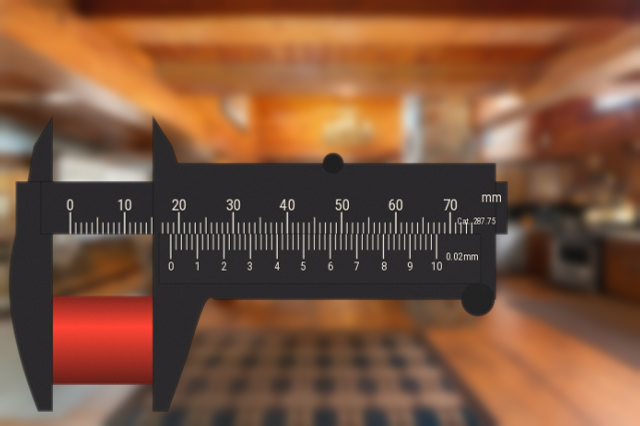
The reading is 18.5 mm
